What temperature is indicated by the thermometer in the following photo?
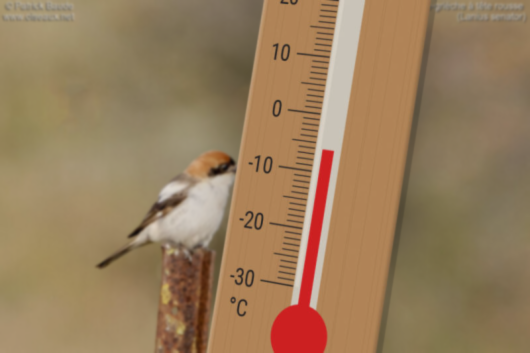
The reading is -6 °C
